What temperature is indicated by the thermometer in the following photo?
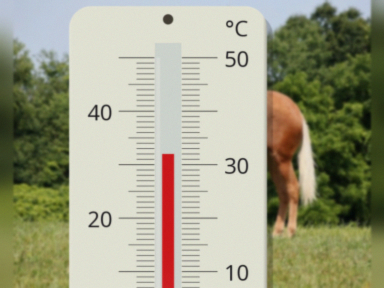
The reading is 32 °C
